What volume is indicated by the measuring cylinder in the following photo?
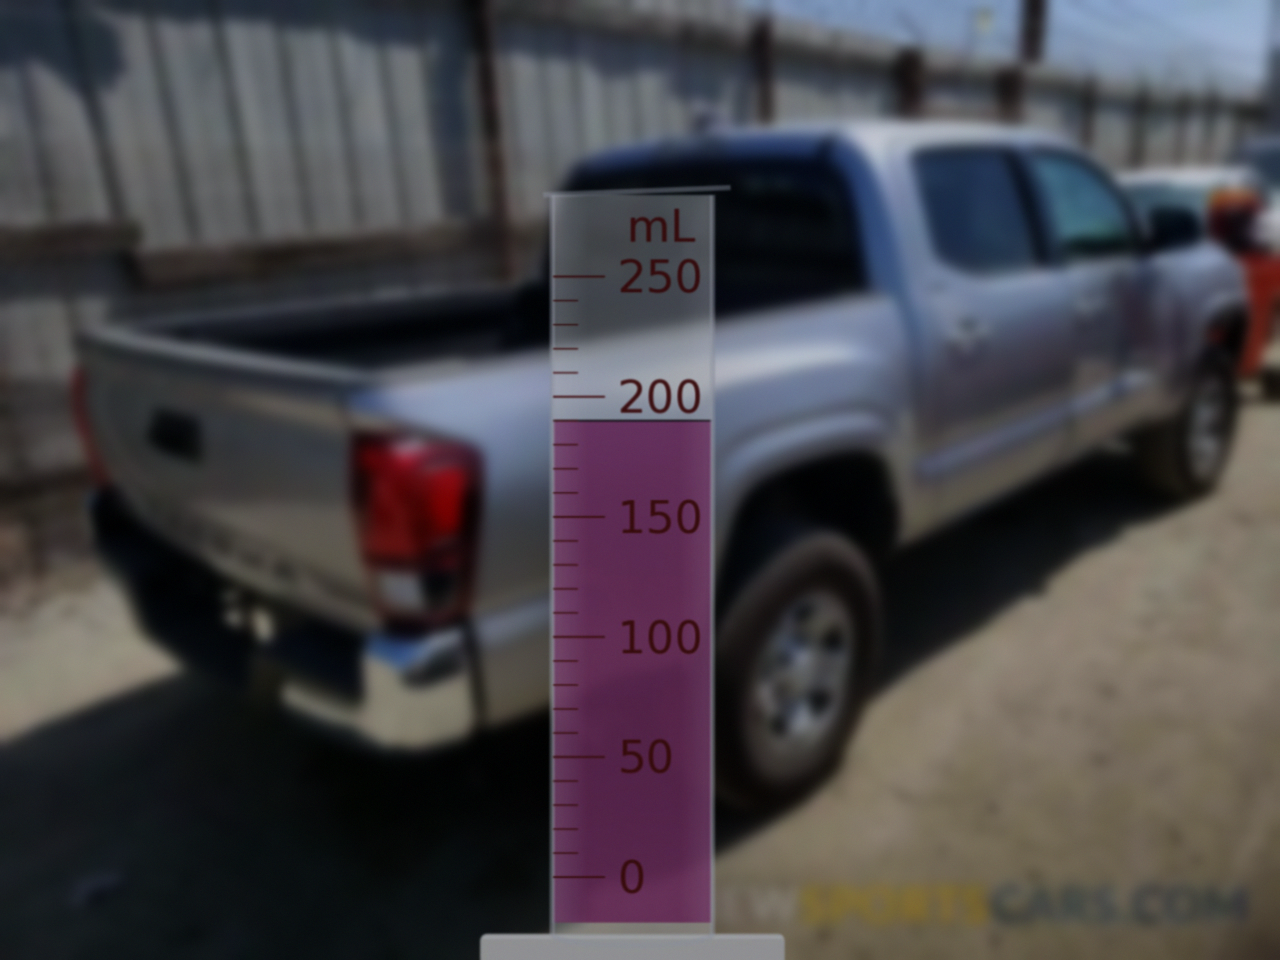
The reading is 190 mL
